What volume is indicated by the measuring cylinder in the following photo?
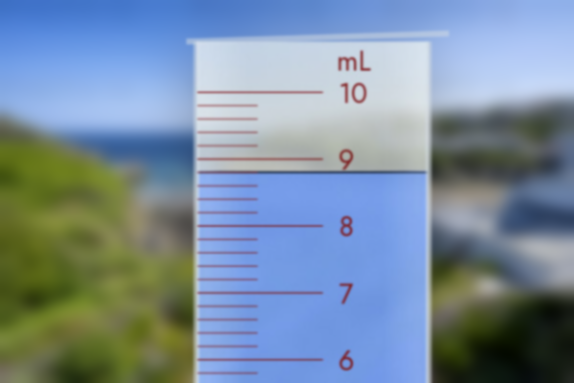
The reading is 8.8 mL
